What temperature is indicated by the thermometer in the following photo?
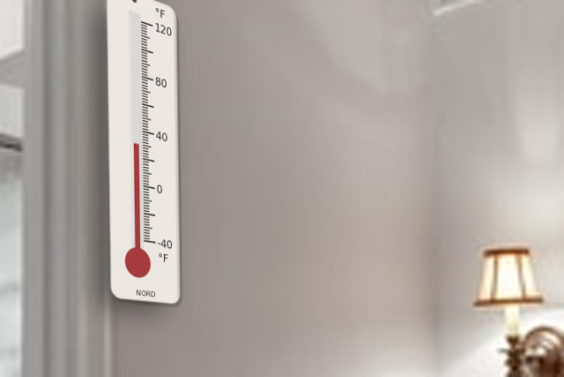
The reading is 30 °F
